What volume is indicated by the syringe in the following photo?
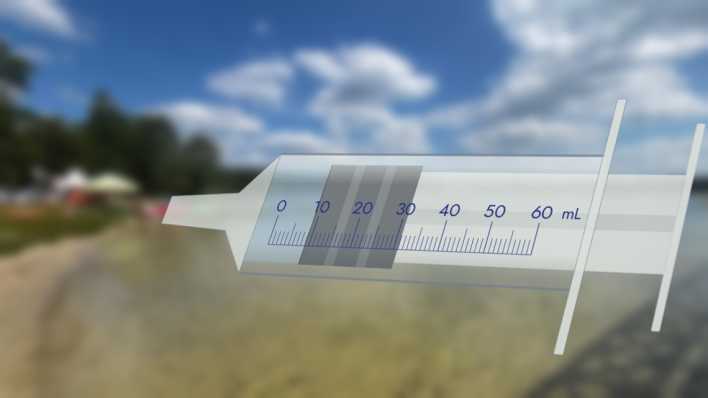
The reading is 9 mL
